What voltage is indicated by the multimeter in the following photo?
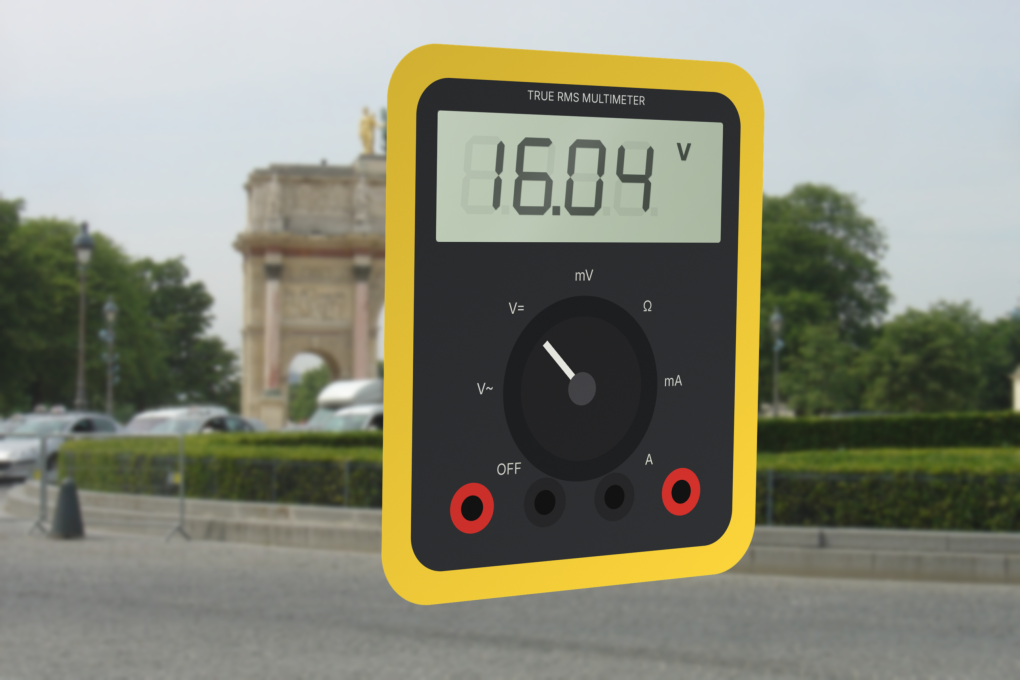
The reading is 16.04 V
